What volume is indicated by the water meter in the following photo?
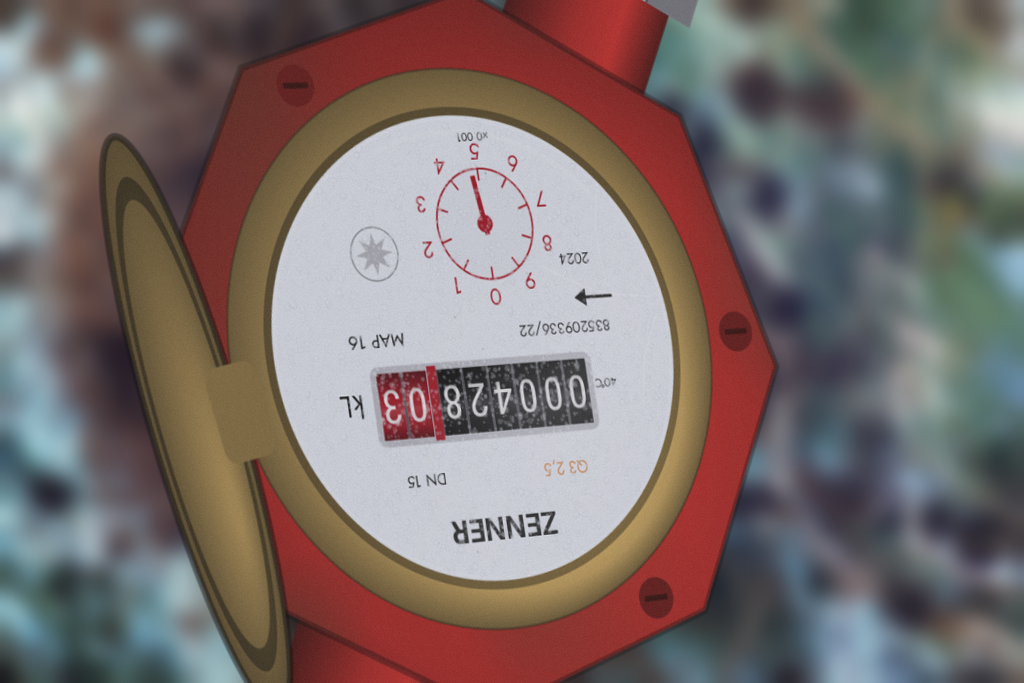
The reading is 428.034 kL
